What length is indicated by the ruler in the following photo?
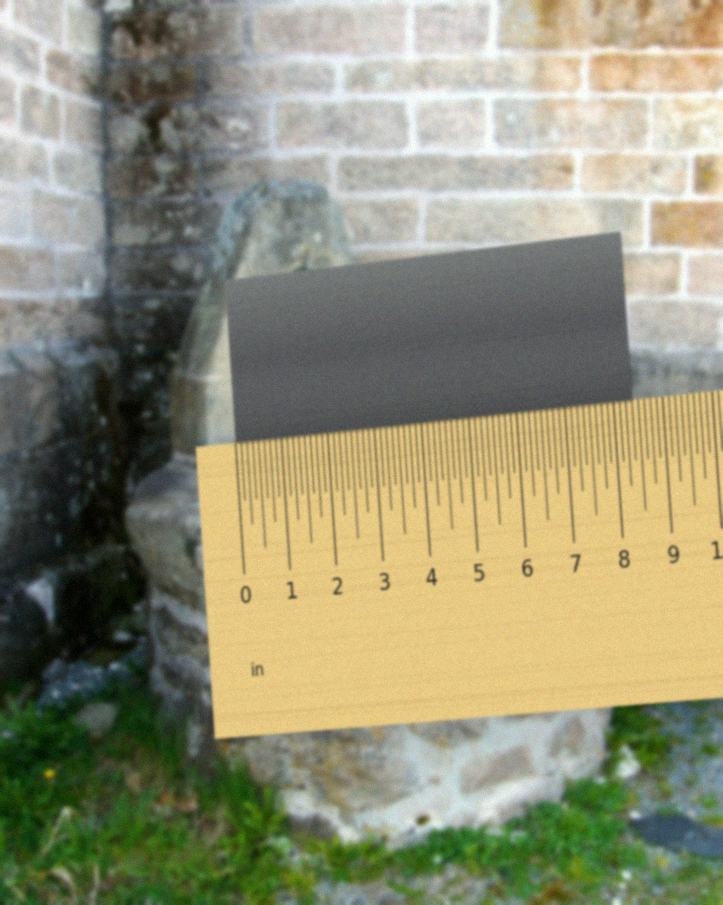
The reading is 8.375 in
